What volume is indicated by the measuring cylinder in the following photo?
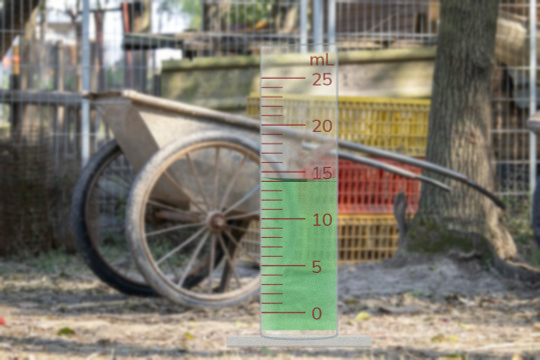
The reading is 14 mL
